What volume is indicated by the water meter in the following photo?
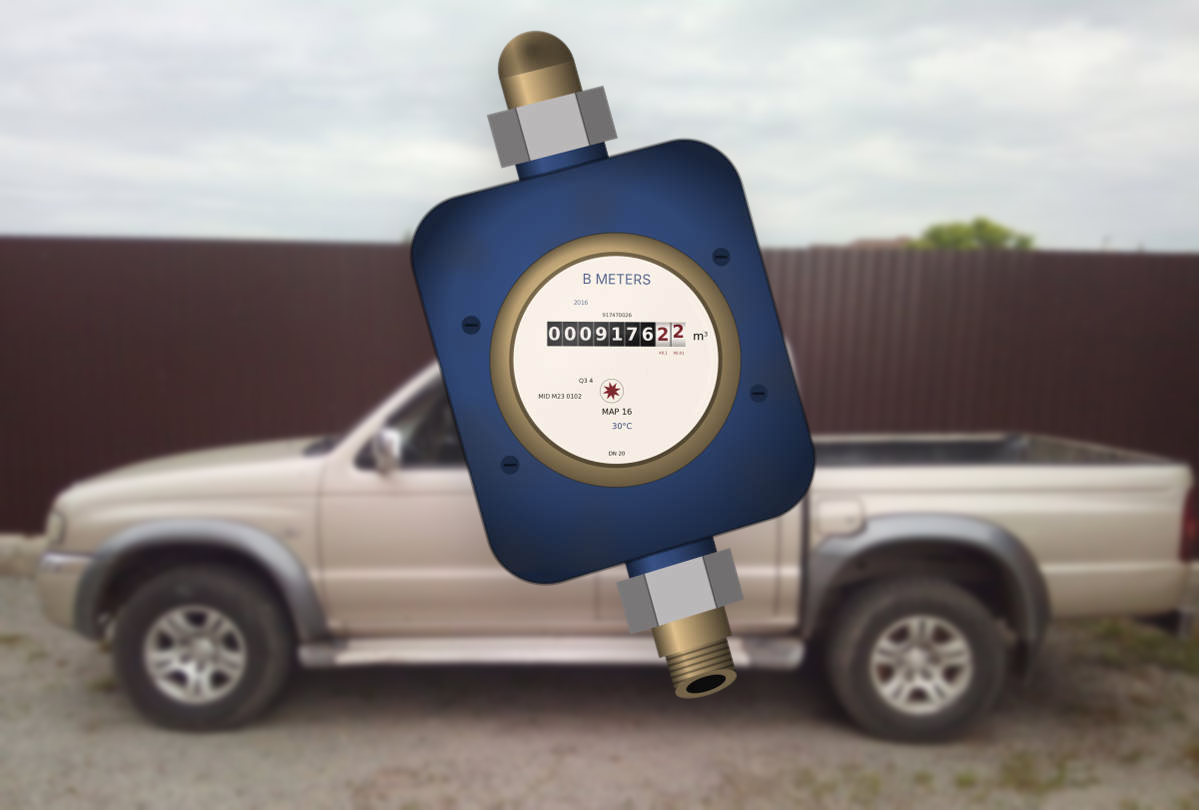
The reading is 9176.22 m³
